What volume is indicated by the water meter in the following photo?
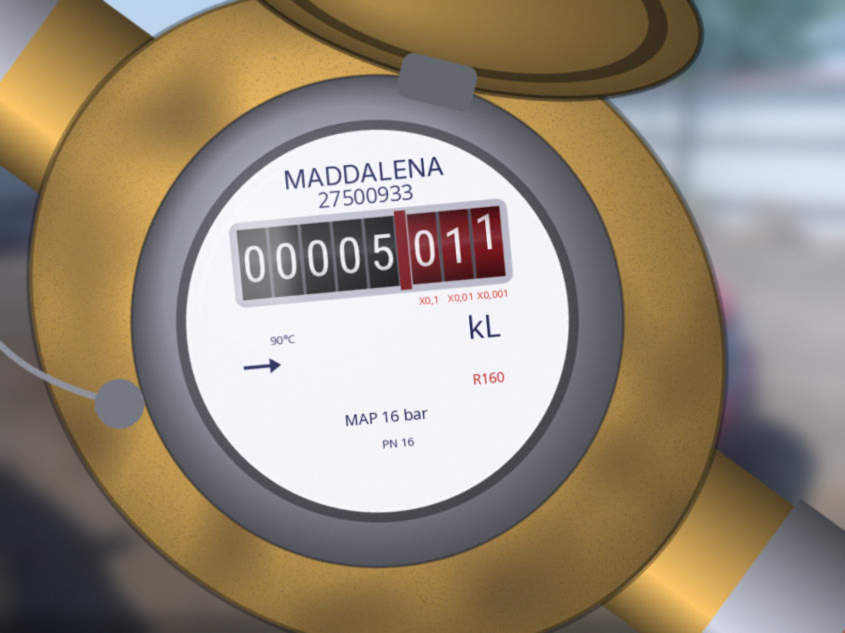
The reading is 5.011 kL
